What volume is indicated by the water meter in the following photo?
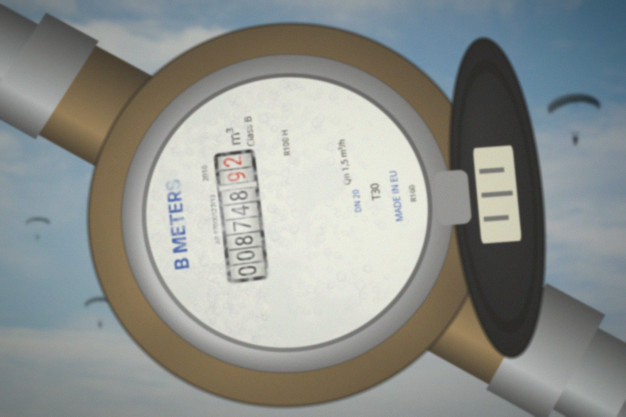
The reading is 8748.92 m³
